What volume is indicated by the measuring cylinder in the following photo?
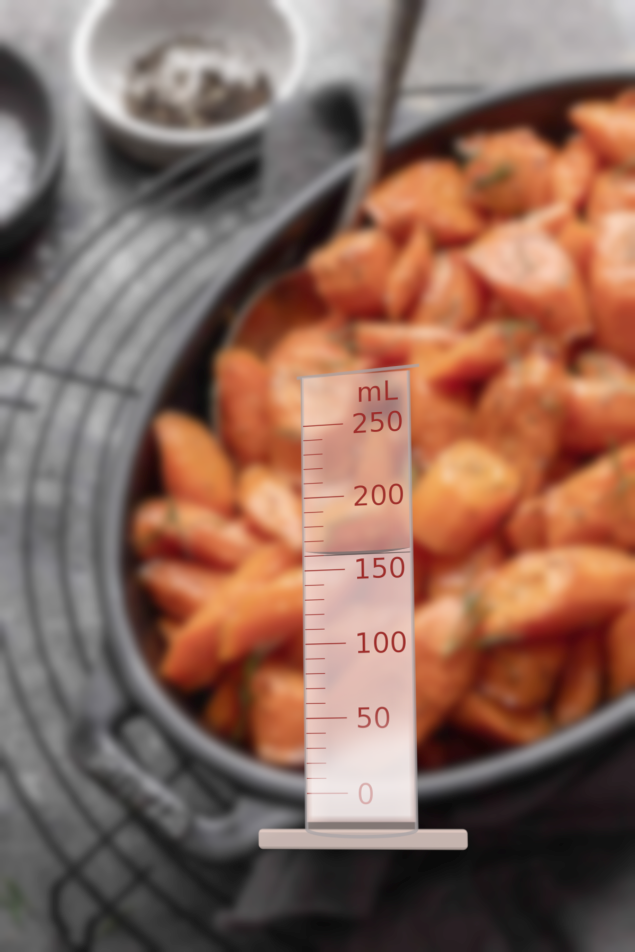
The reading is 160 mL
